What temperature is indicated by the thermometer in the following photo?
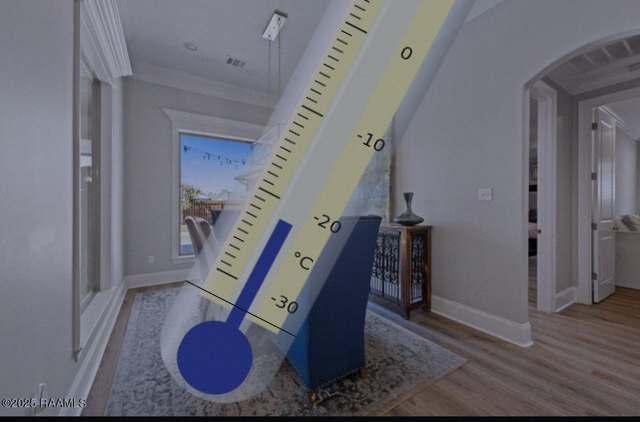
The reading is -22 °C
